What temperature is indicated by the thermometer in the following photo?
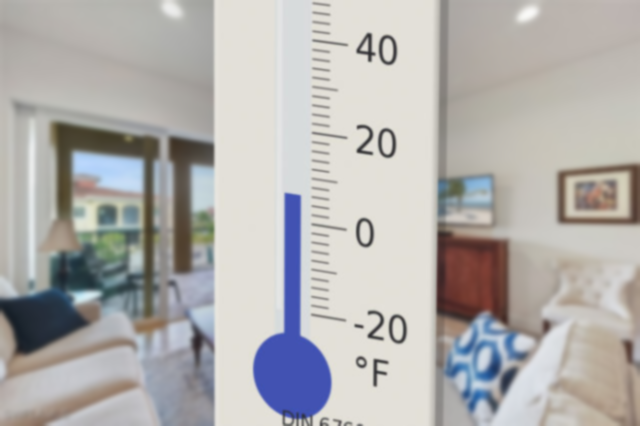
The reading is 6 °F
